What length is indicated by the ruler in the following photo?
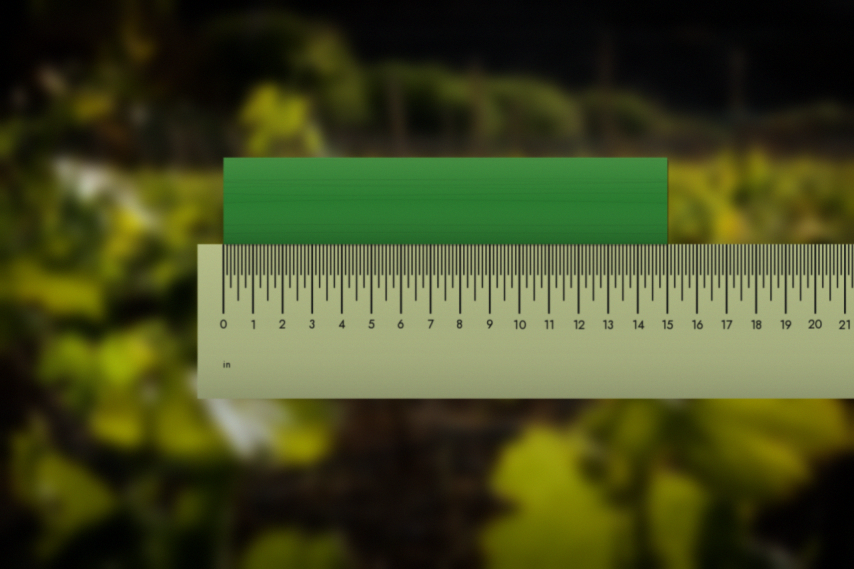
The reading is 15 in
